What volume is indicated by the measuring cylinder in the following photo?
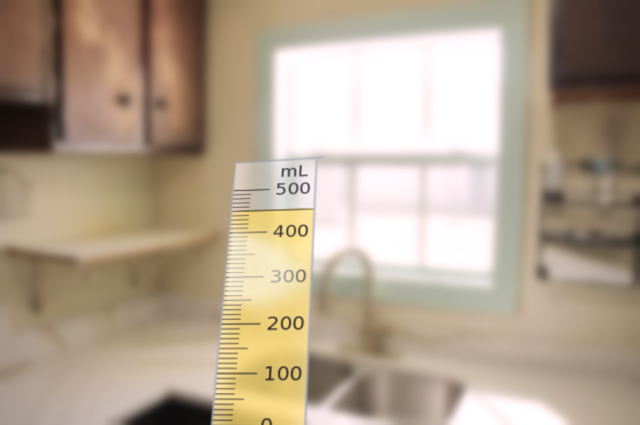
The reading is 450 mL
